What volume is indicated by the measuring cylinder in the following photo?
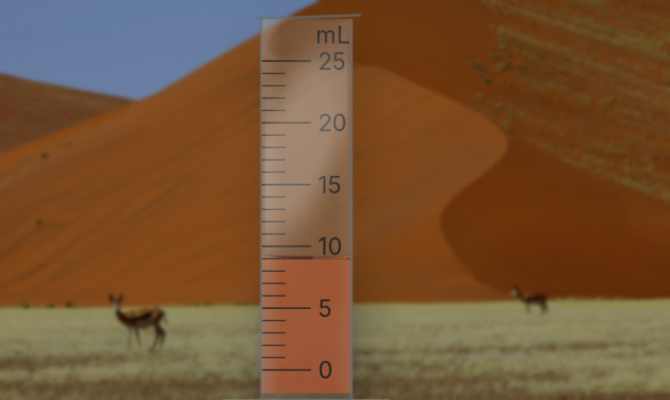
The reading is 9 mL
